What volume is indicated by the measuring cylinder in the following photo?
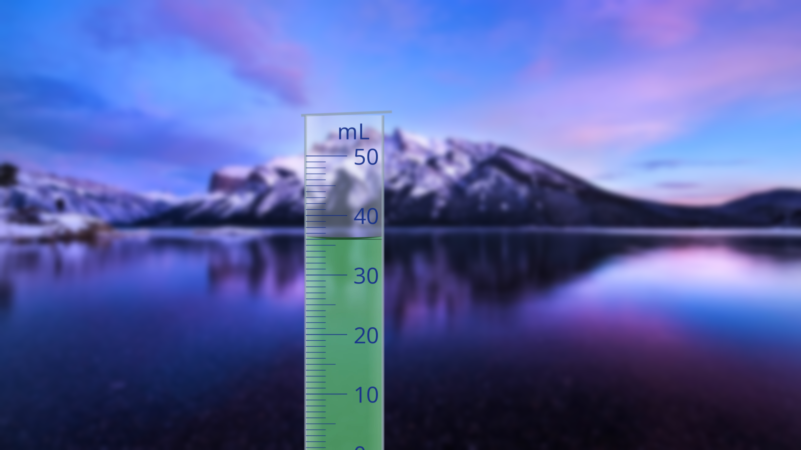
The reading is 36 mL
